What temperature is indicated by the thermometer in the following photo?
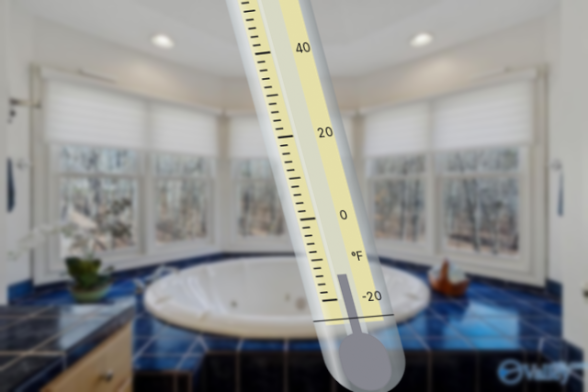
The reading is -14 °F
